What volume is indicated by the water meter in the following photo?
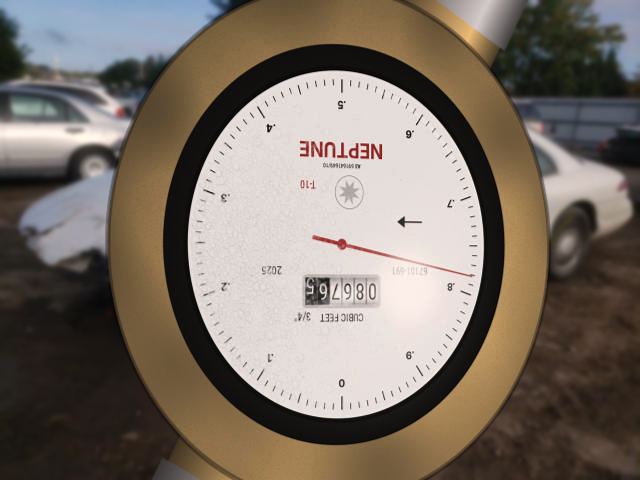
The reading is 86764.78 ft³
